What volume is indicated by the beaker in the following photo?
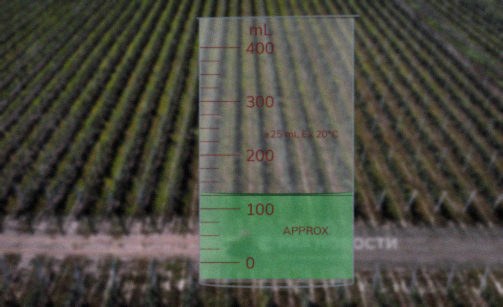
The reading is 125 mL
